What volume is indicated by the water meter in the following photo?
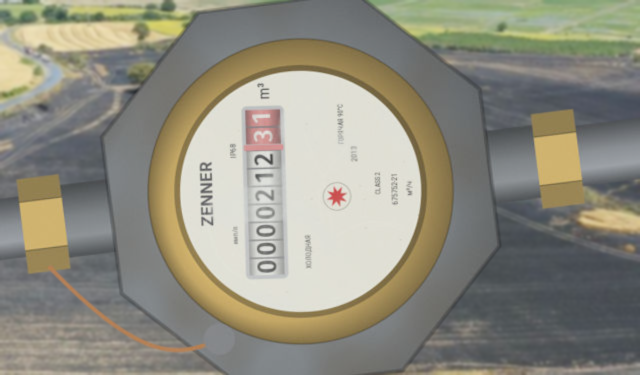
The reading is 212.31 m³
